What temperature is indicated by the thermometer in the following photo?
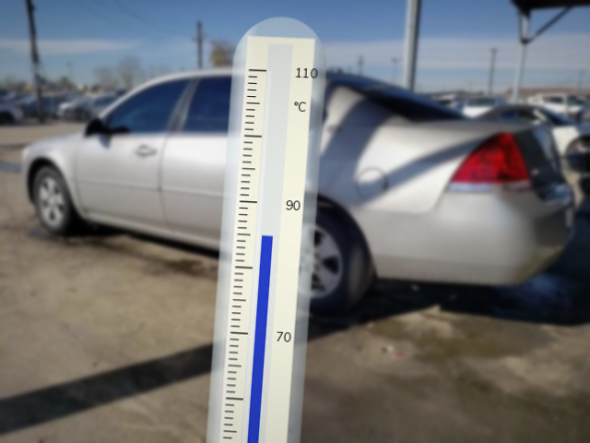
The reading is 85 °C
